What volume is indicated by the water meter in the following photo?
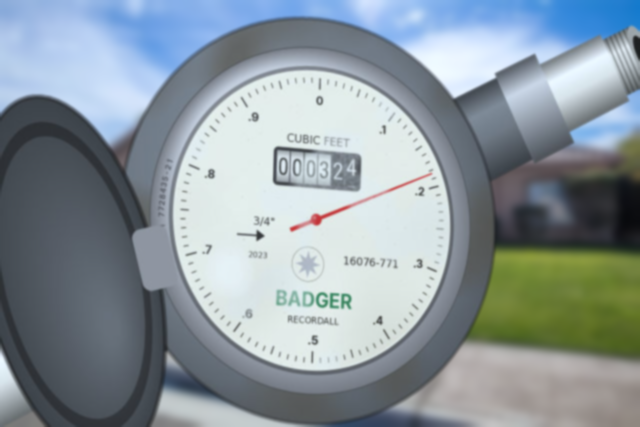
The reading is 324.18 ft³
